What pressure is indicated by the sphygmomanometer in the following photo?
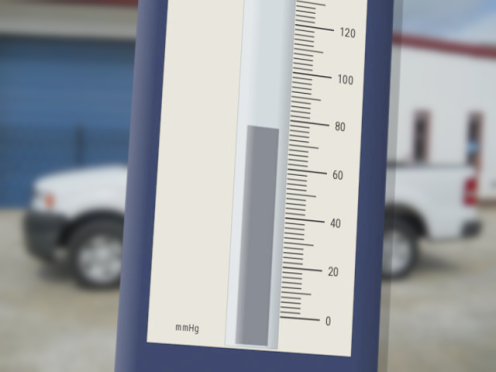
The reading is 76 mmHg
